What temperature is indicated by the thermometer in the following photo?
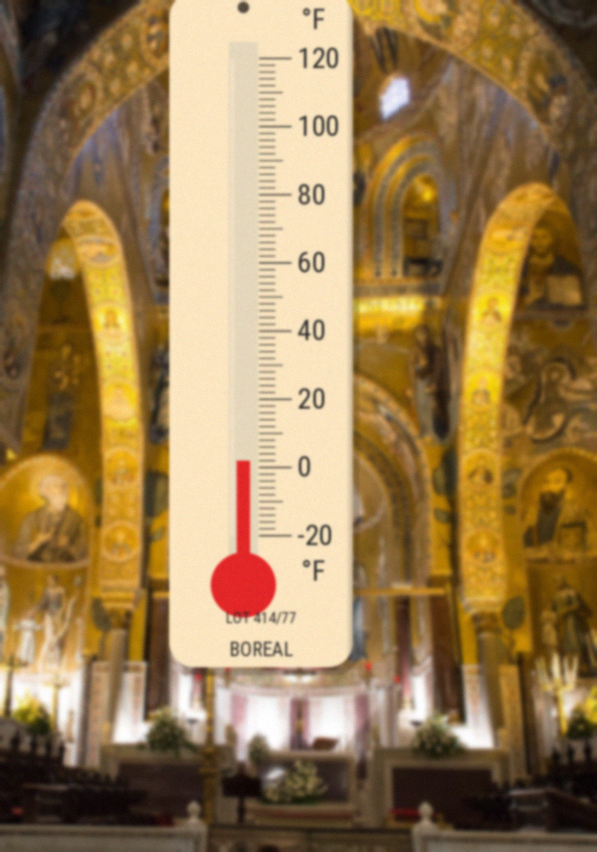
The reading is 2 °F
